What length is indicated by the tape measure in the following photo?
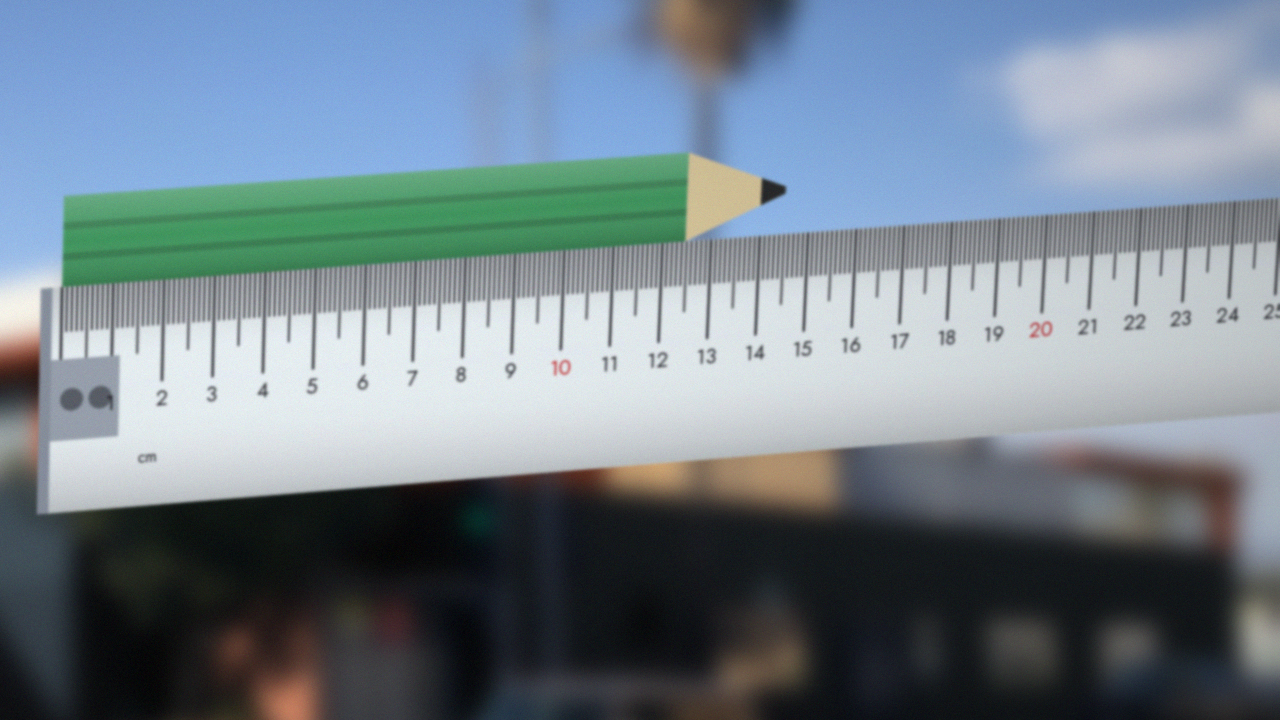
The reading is 14.5 cm
